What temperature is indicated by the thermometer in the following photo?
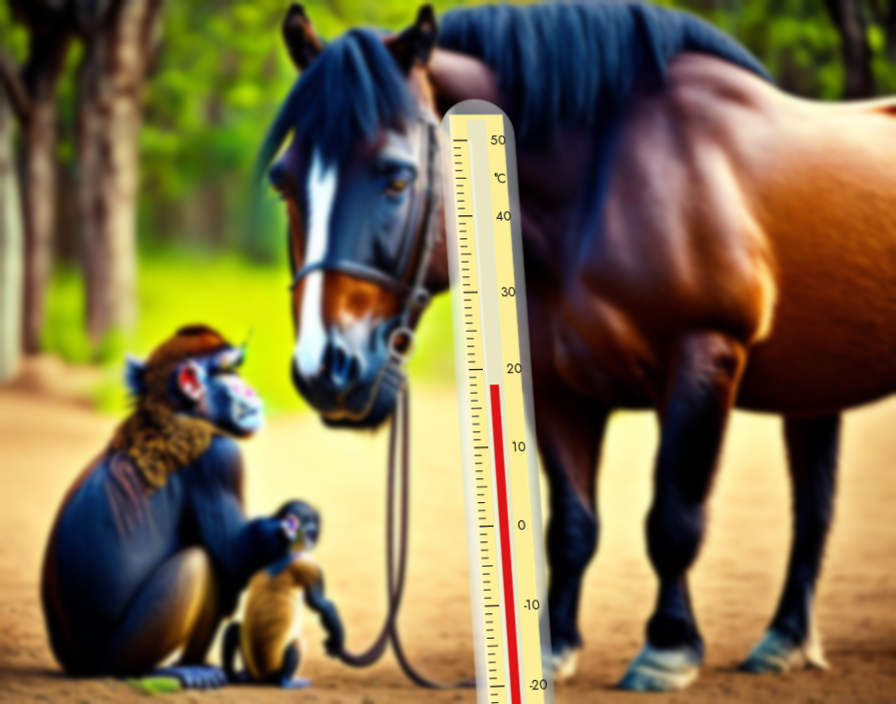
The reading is 18 °C
